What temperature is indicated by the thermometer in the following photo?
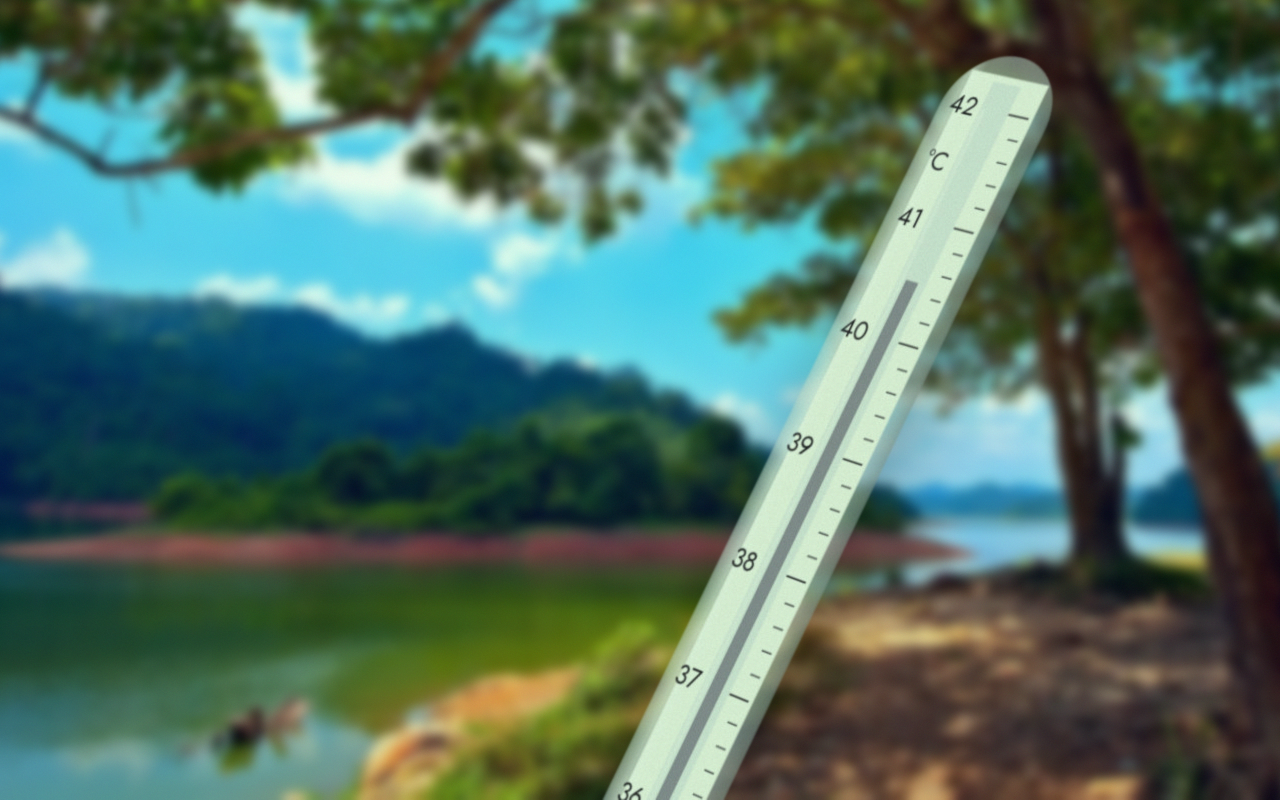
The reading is 40.5 °C
